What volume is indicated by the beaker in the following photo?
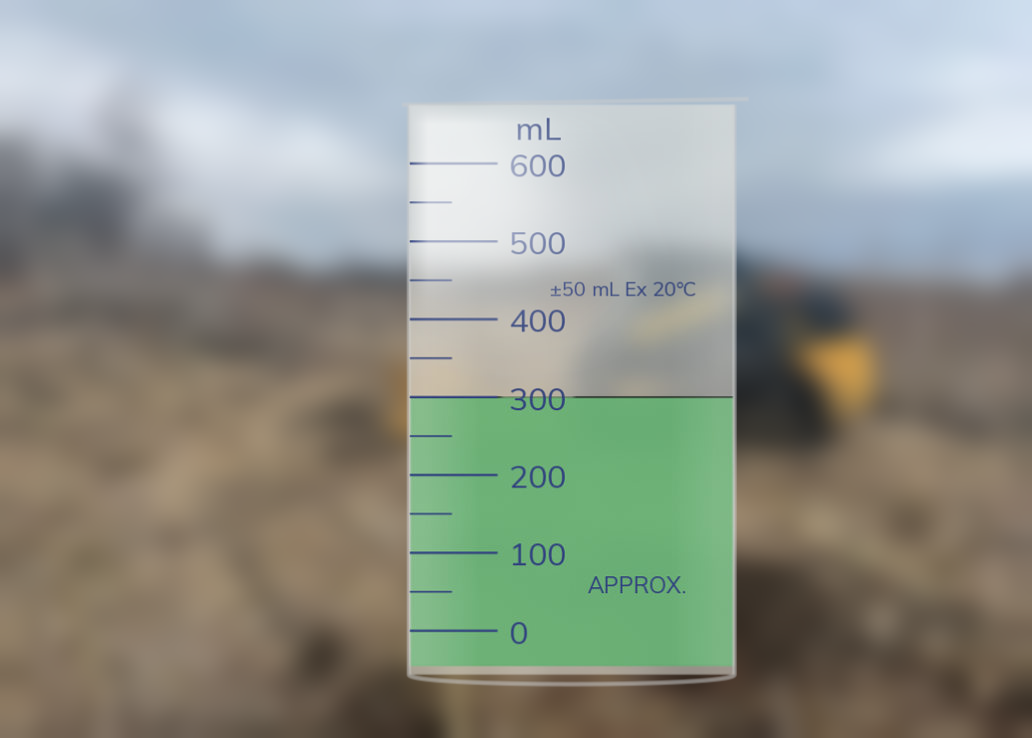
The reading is 300 mL
